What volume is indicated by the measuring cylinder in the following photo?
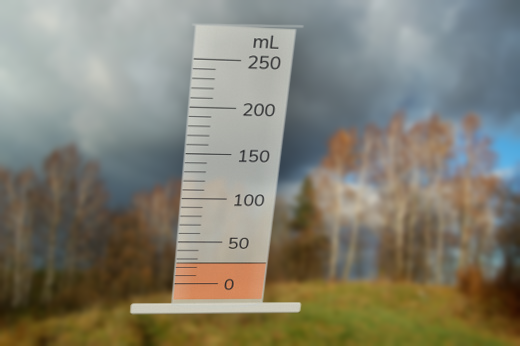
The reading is 25 mL
